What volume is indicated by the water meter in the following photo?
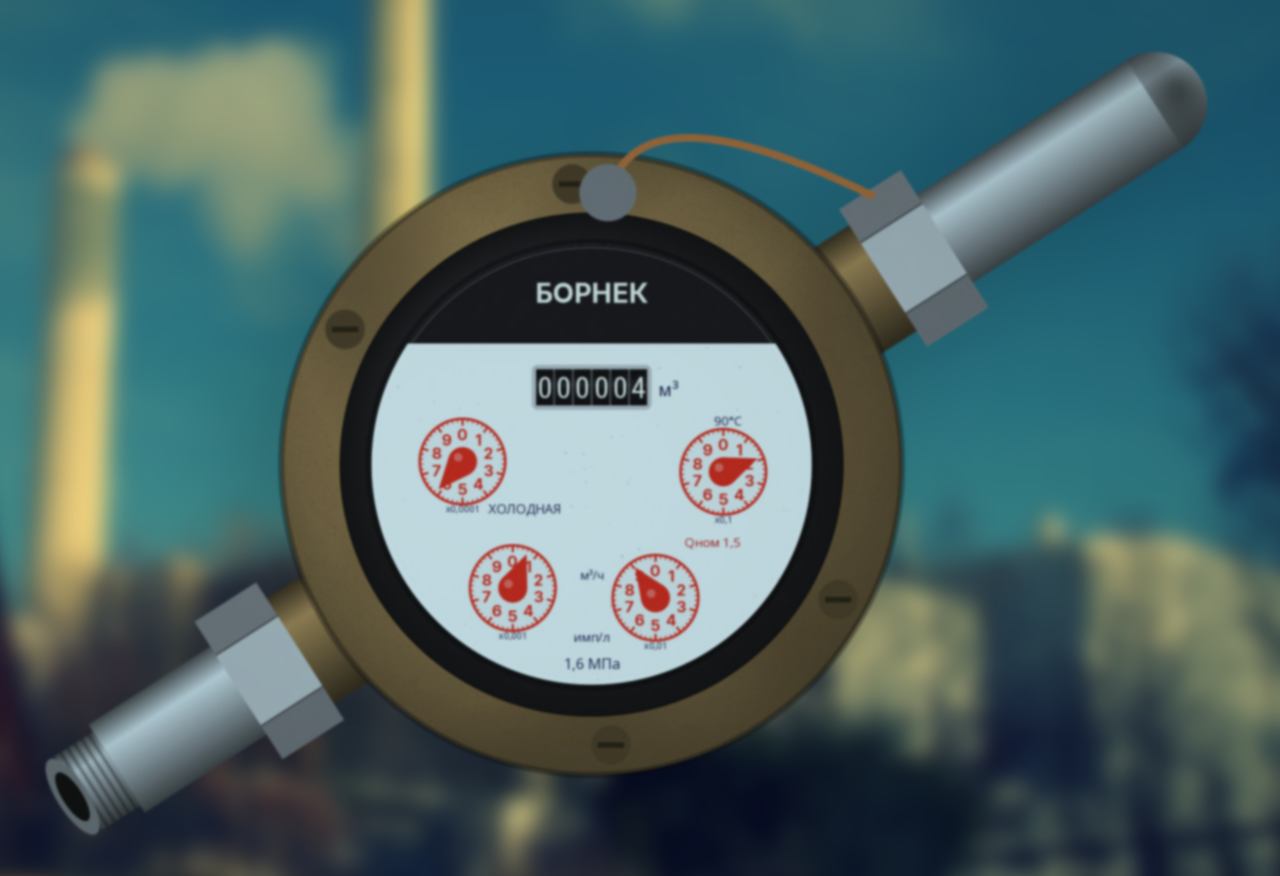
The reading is 4.1906 m³
